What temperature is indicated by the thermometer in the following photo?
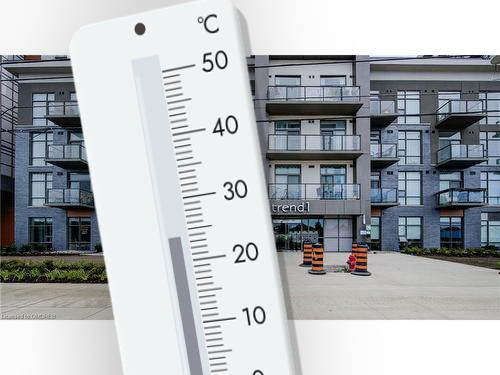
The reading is 24 °C
